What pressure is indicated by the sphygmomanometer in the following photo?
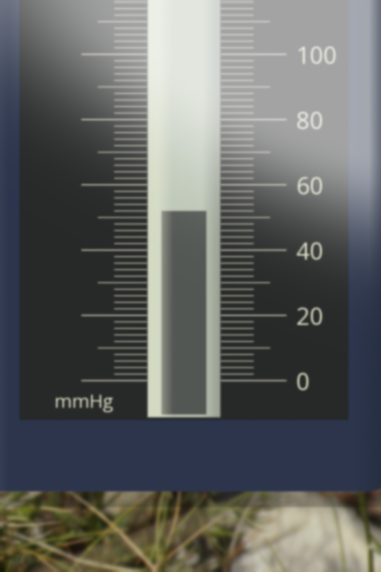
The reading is 52 mmHg
